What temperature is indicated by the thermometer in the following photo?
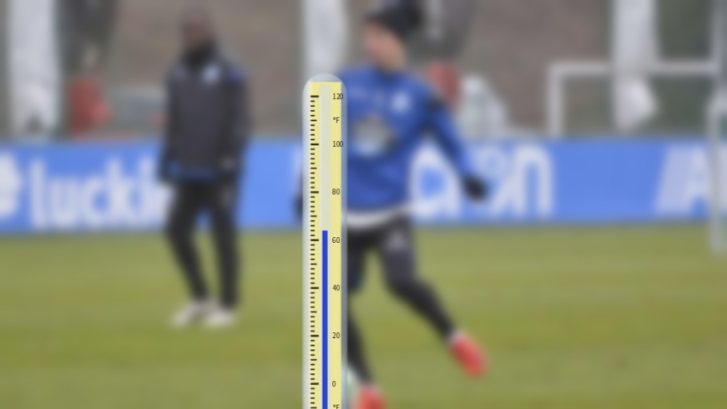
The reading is 64 °F
